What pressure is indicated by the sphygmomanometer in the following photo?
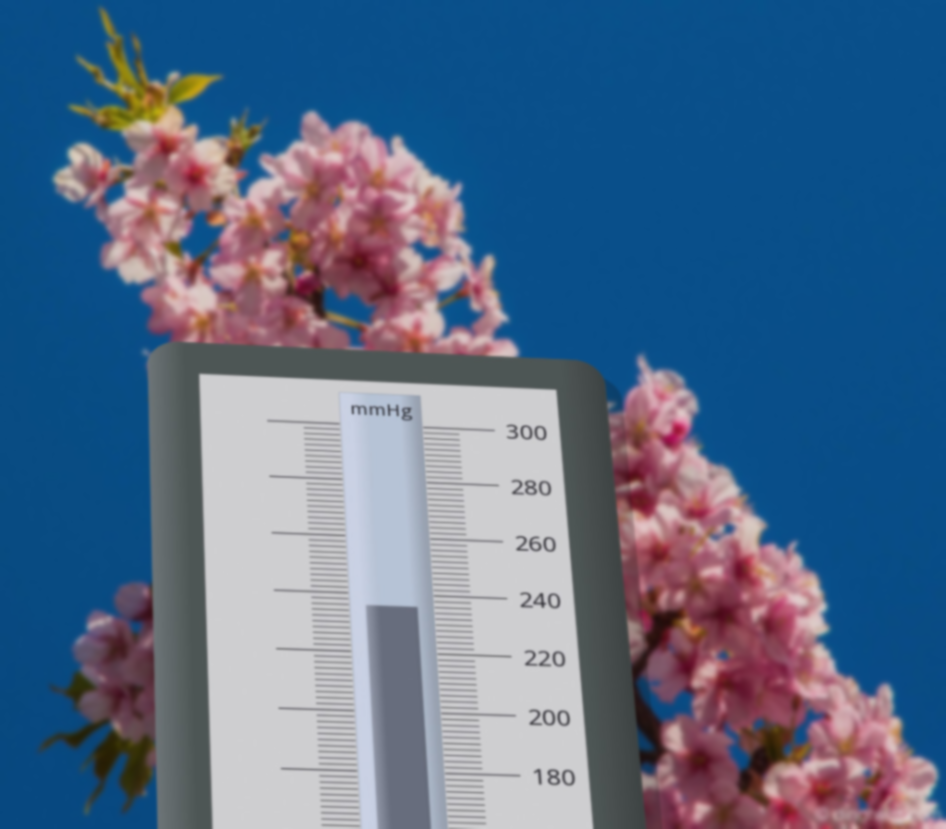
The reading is 236 mmHg
